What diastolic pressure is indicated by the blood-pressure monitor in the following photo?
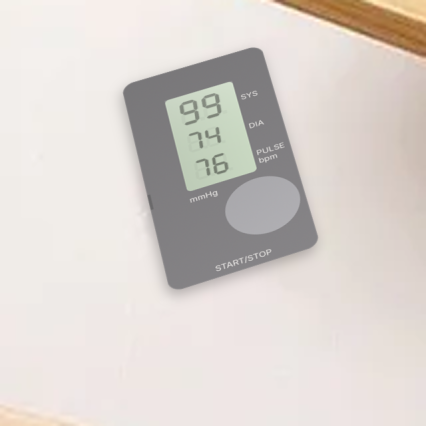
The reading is 74 mmHg
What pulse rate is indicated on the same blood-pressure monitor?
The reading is 76 bpm
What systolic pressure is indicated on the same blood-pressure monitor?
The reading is 99 mmHg
